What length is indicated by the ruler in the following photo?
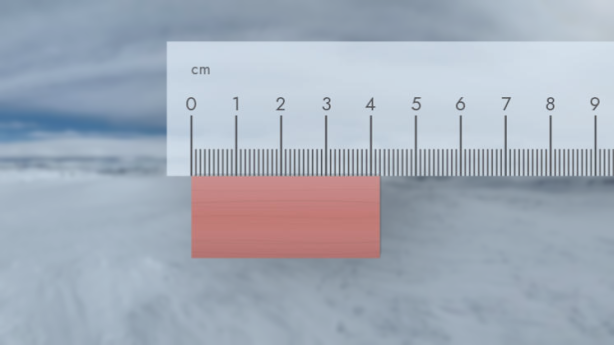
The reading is 4.2 cm
